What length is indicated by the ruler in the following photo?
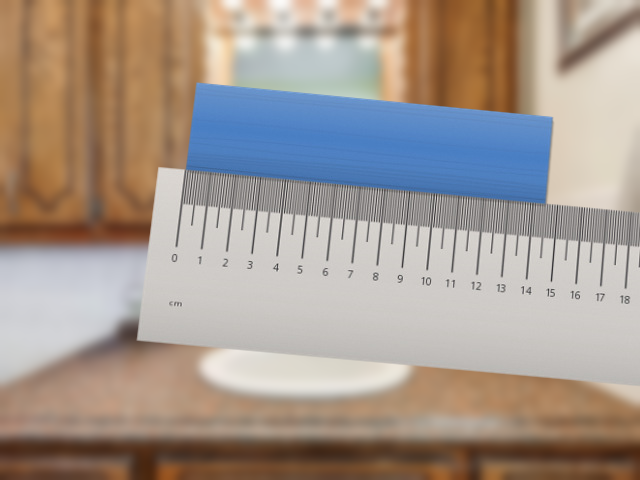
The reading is 14.5 cm
